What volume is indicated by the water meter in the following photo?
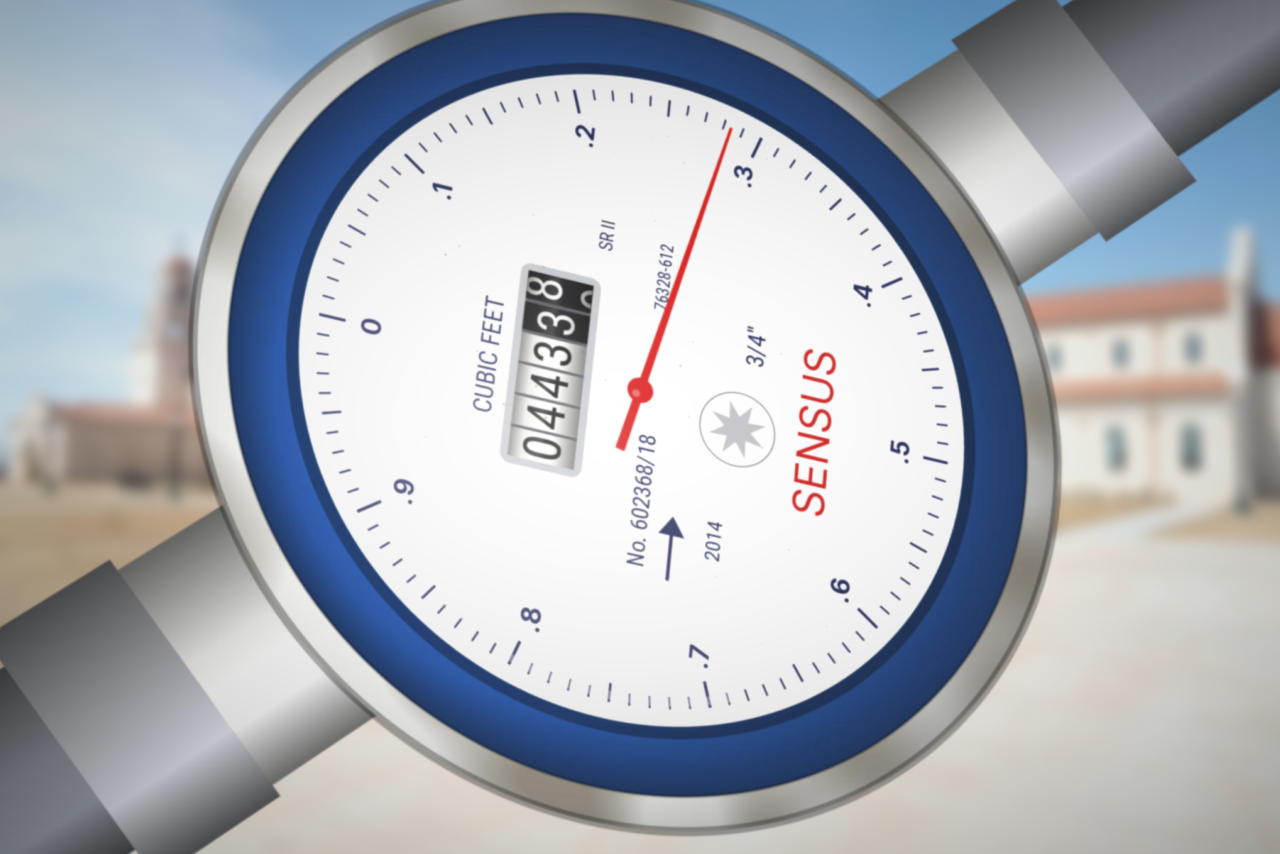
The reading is 44338.28 ft³
